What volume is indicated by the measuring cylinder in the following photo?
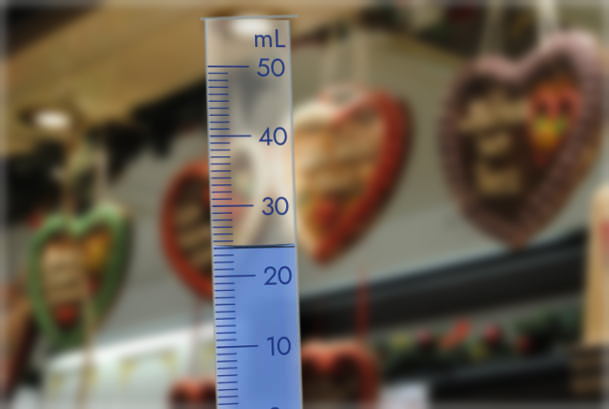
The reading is 24 mL
